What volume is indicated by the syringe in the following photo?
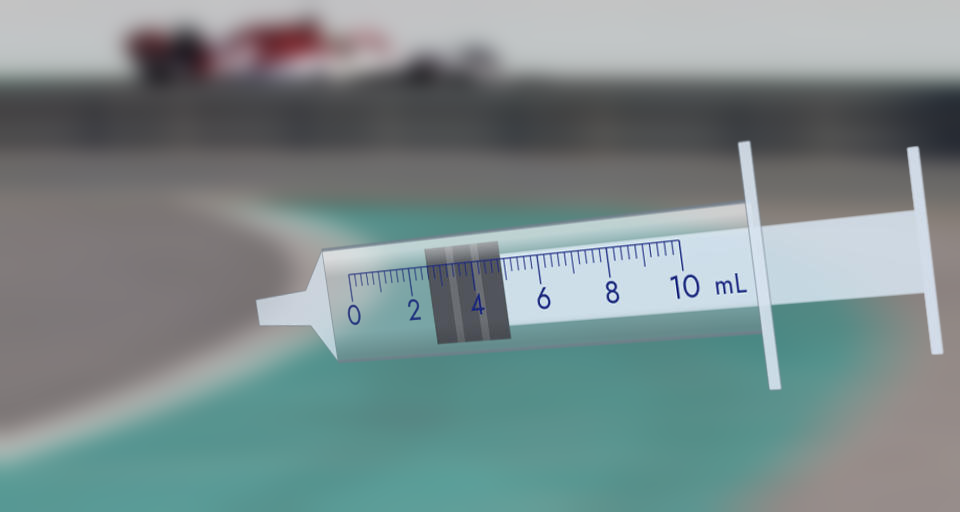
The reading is 2.6 mL
